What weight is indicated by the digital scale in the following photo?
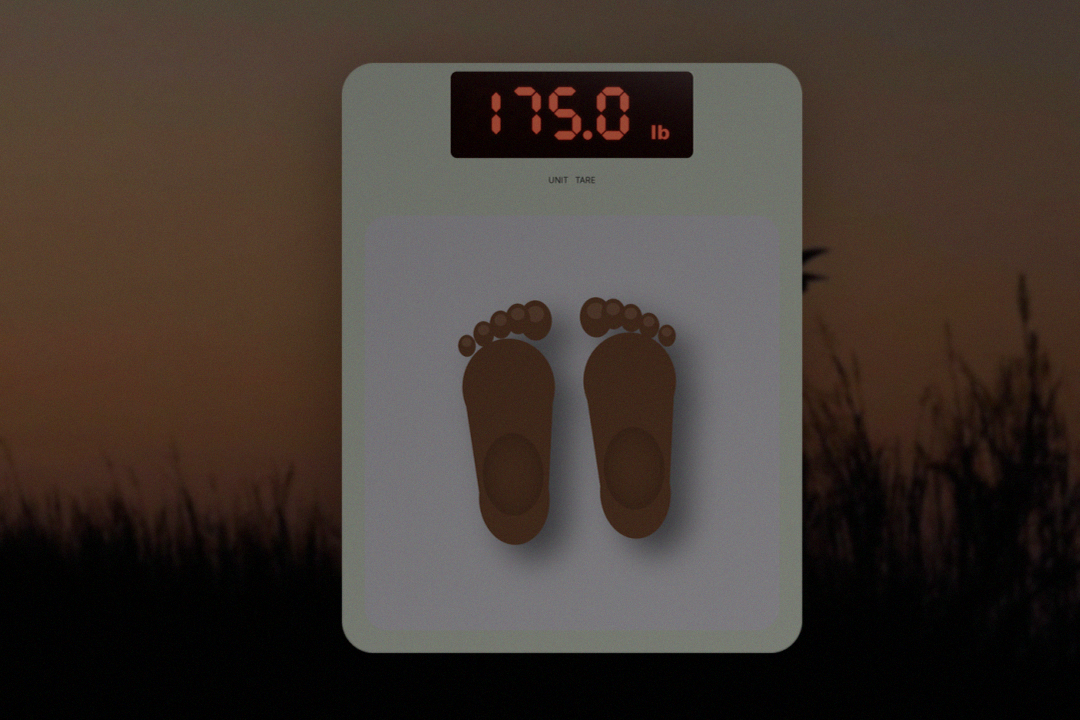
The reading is 175.0 lb
